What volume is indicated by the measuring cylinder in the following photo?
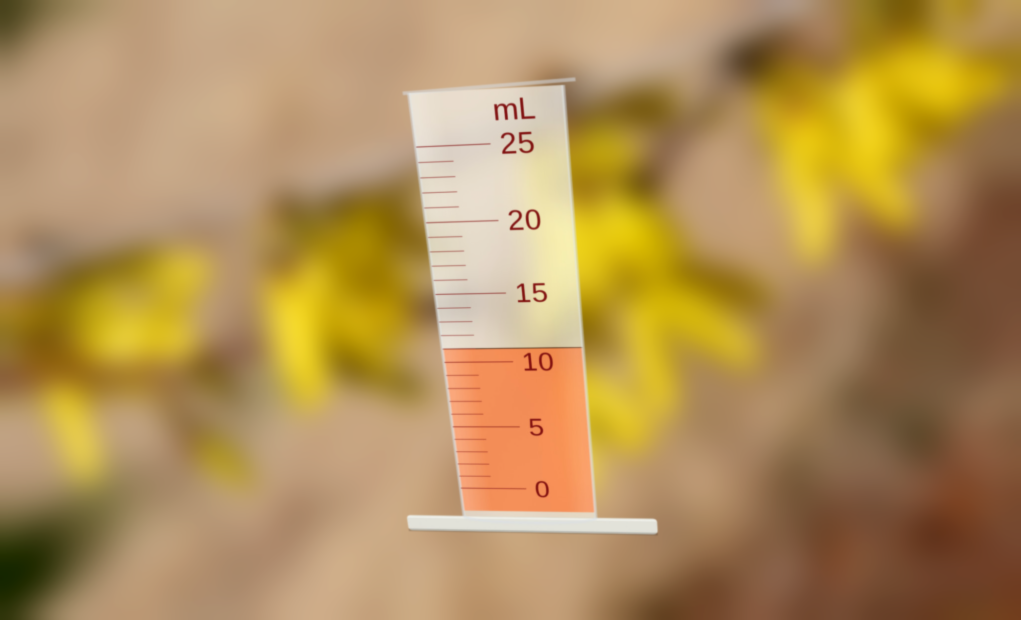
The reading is 11 mL
